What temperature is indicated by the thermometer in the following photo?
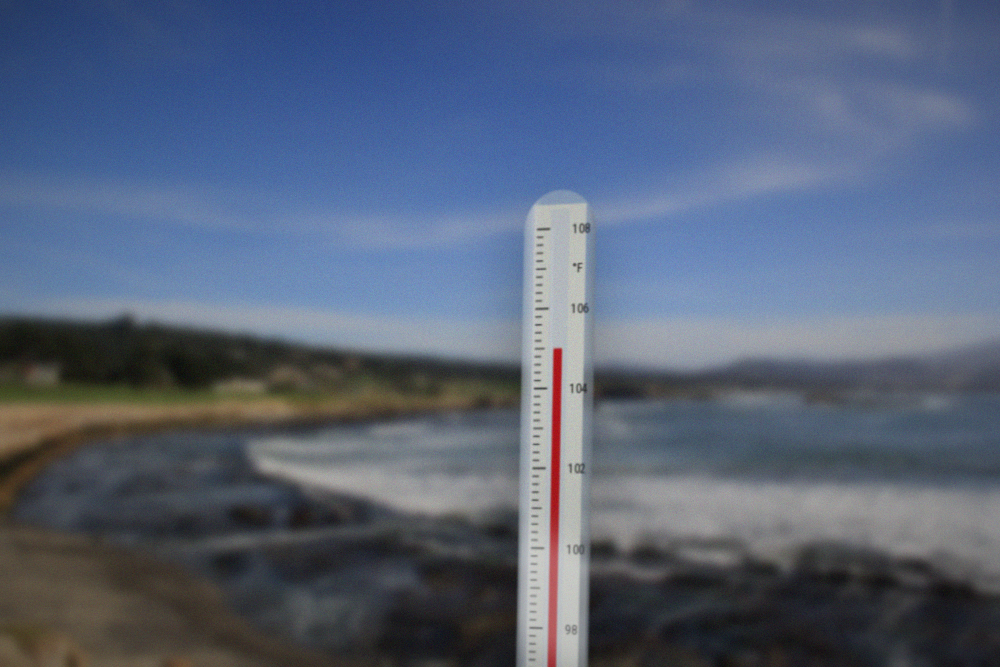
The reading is 105 °F
